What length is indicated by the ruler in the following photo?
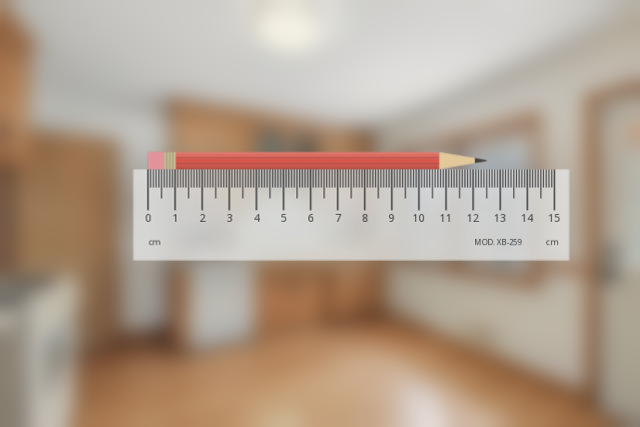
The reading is 12.5 cm
